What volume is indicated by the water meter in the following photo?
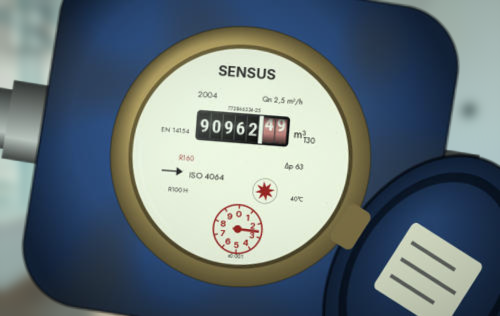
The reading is 90962.492 m³
